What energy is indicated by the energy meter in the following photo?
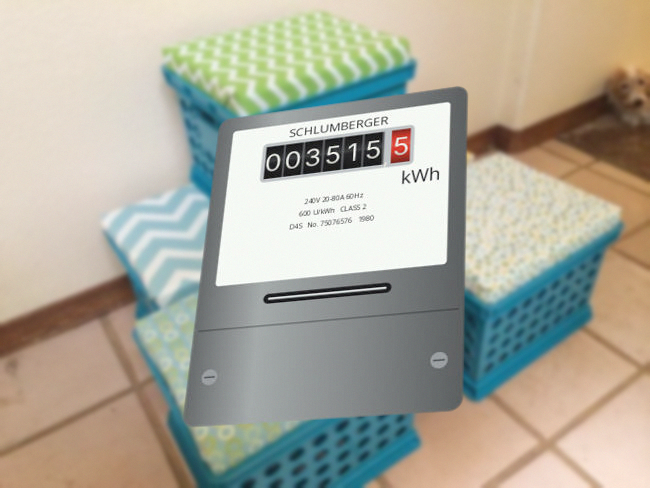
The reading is 3515.5 kWh
